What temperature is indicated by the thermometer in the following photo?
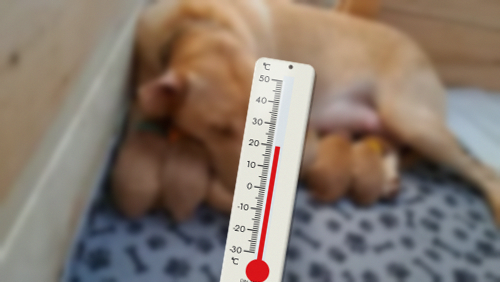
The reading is 20 °C
